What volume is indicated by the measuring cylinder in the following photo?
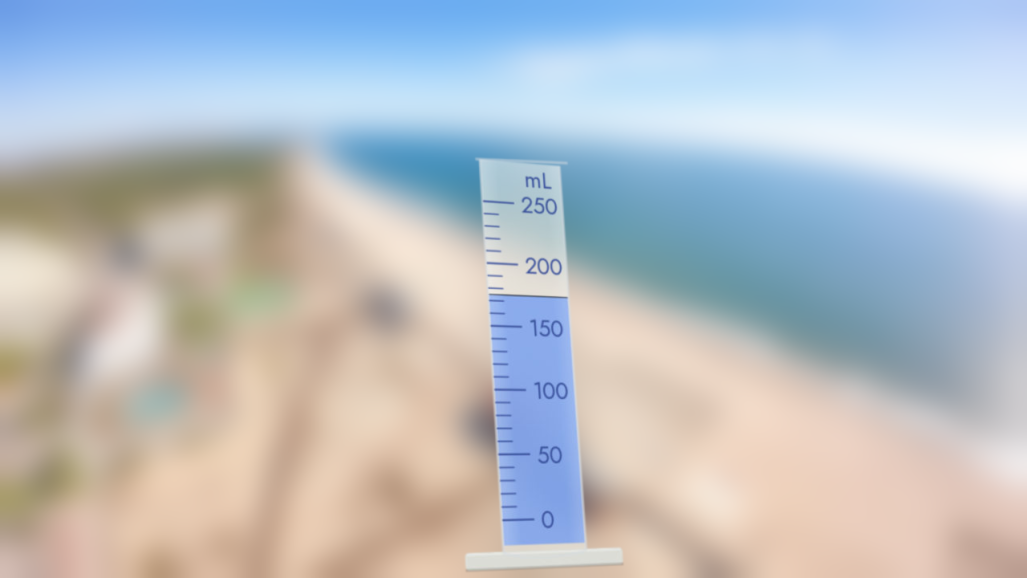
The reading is 175 mL
